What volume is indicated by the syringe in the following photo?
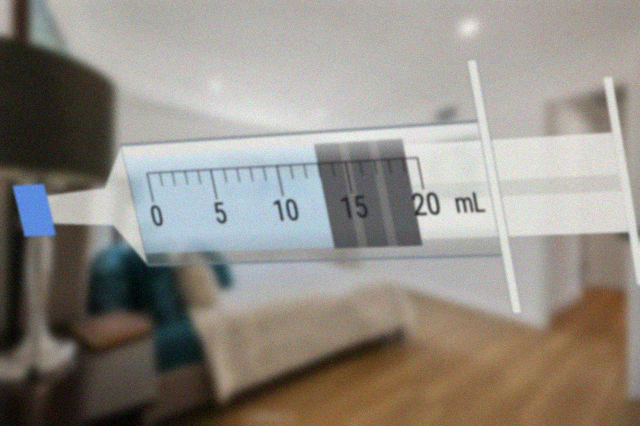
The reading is 13 mL
